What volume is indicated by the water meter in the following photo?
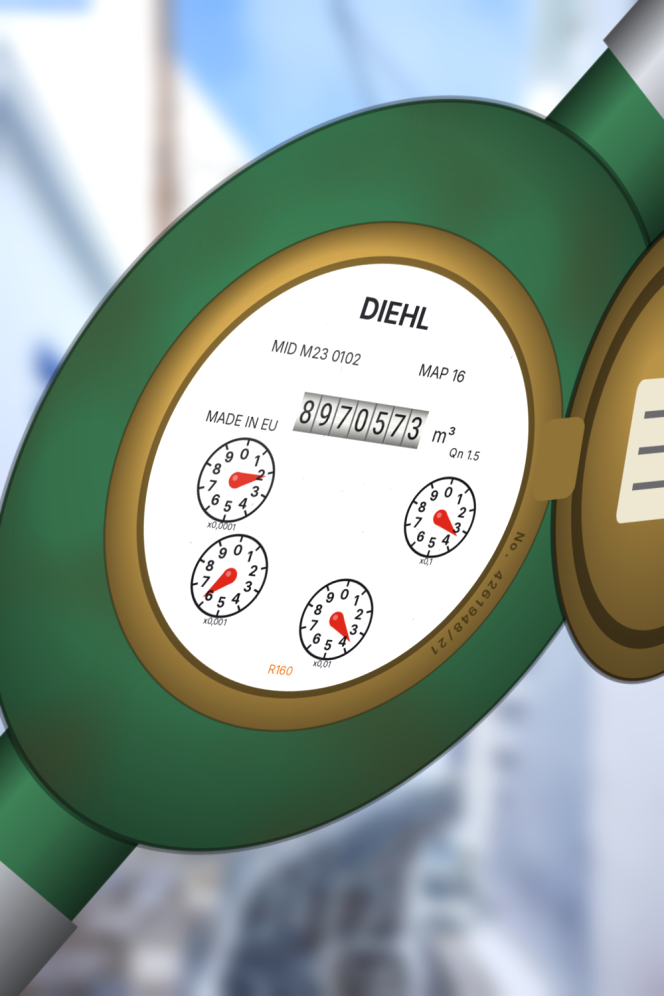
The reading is 8970573.3362 m³
